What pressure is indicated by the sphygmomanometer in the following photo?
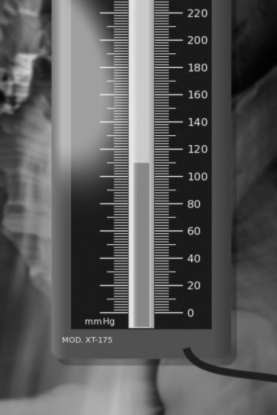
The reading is 110 mmHg
